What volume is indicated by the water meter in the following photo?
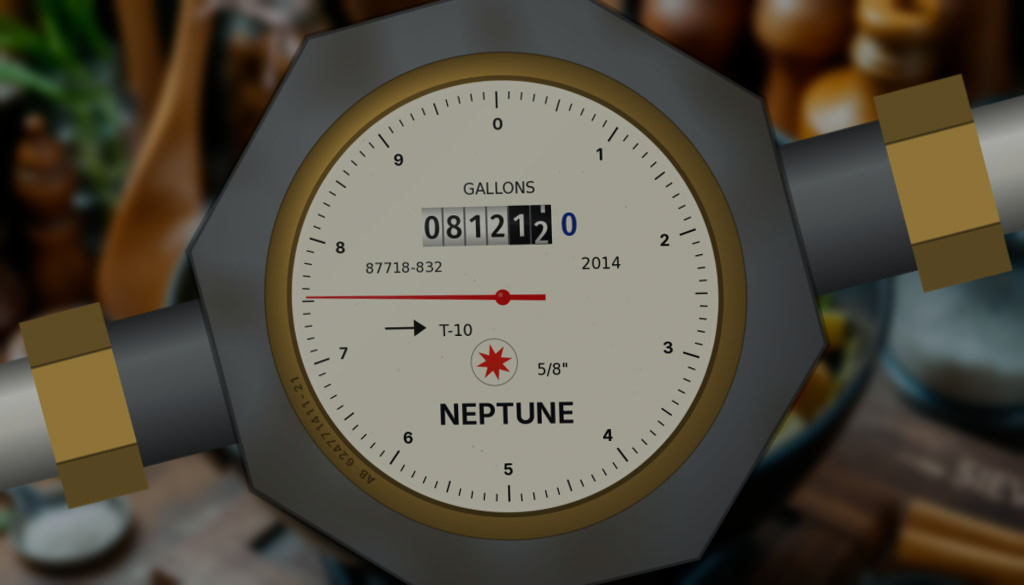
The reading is 812117.5 gal
